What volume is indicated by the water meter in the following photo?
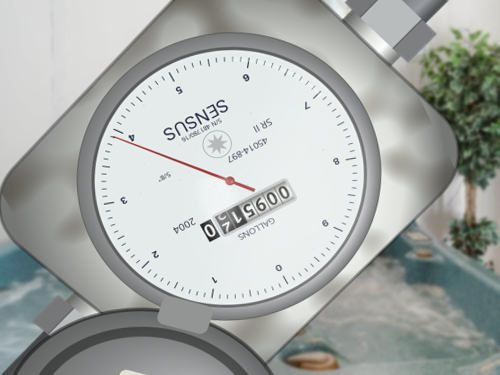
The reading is 95123.9 gal
